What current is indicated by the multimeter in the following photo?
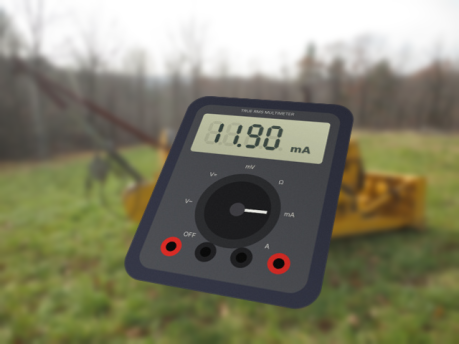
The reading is 11.90 mA
